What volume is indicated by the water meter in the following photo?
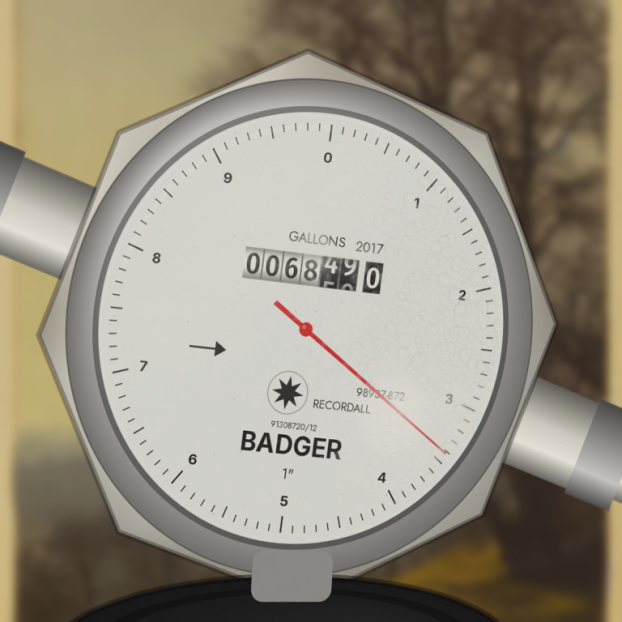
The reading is 68493.4 gal
